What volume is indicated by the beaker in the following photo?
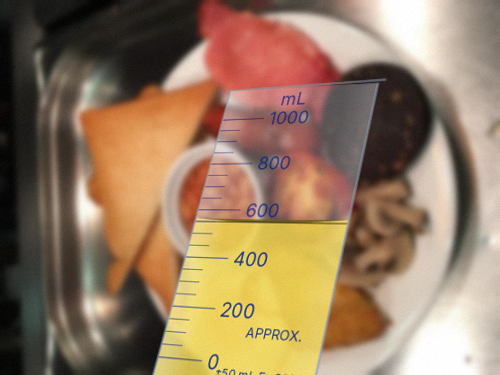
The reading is 550 mL
